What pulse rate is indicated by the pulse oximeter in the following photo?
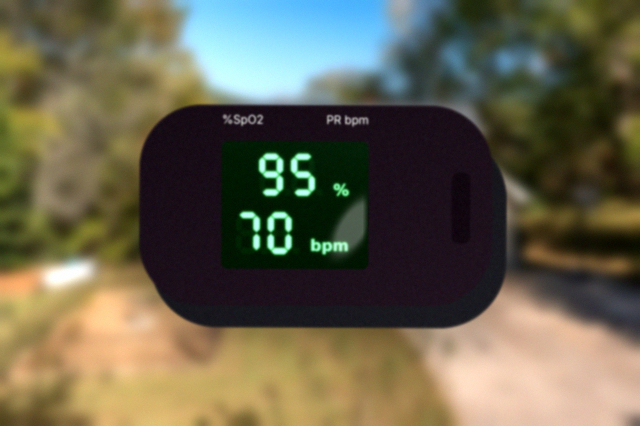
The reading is 70 bpm
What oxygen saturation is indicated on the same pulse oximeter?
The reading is 95 %
